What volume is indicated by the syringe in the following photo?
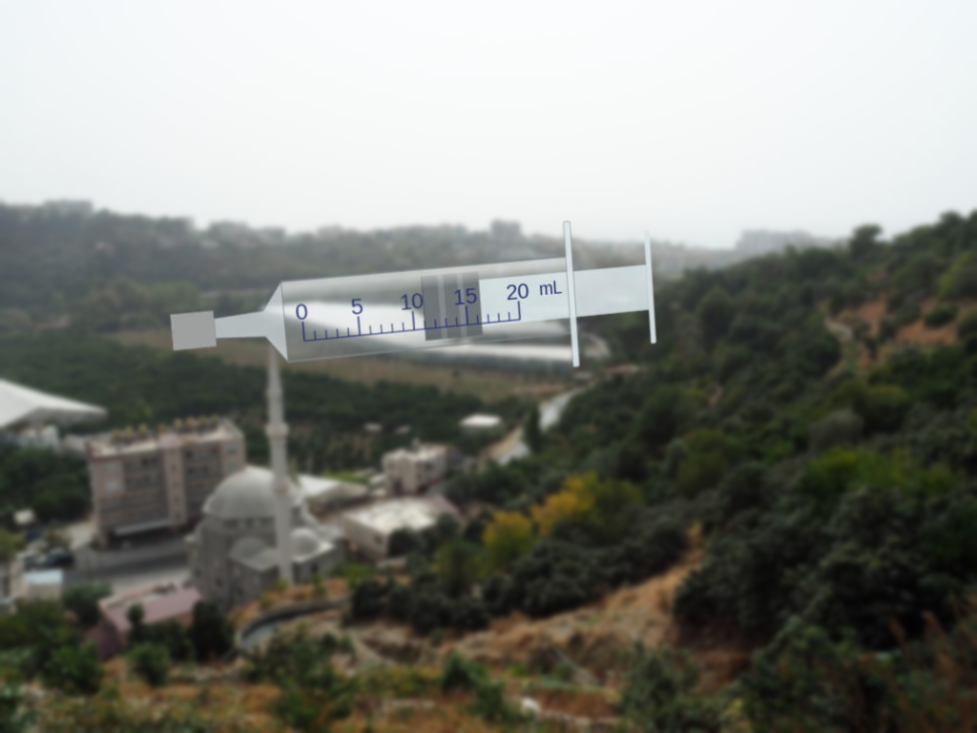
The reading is 11 mL
